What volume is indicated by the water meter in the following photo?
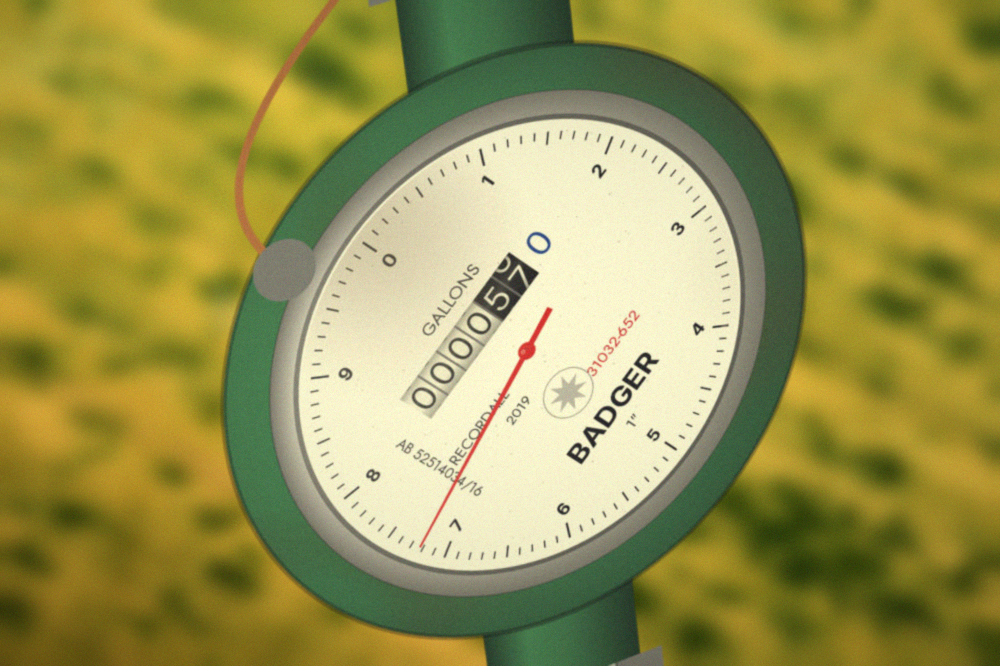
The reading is 567.2 gal
